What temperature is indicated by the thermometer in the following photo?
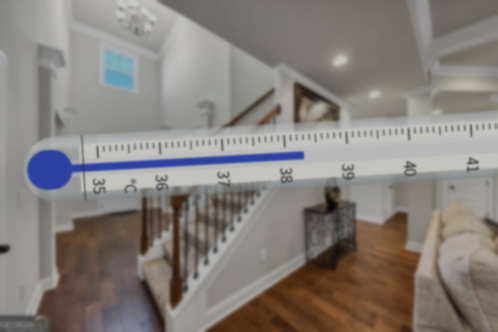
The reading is 38.3 °C
